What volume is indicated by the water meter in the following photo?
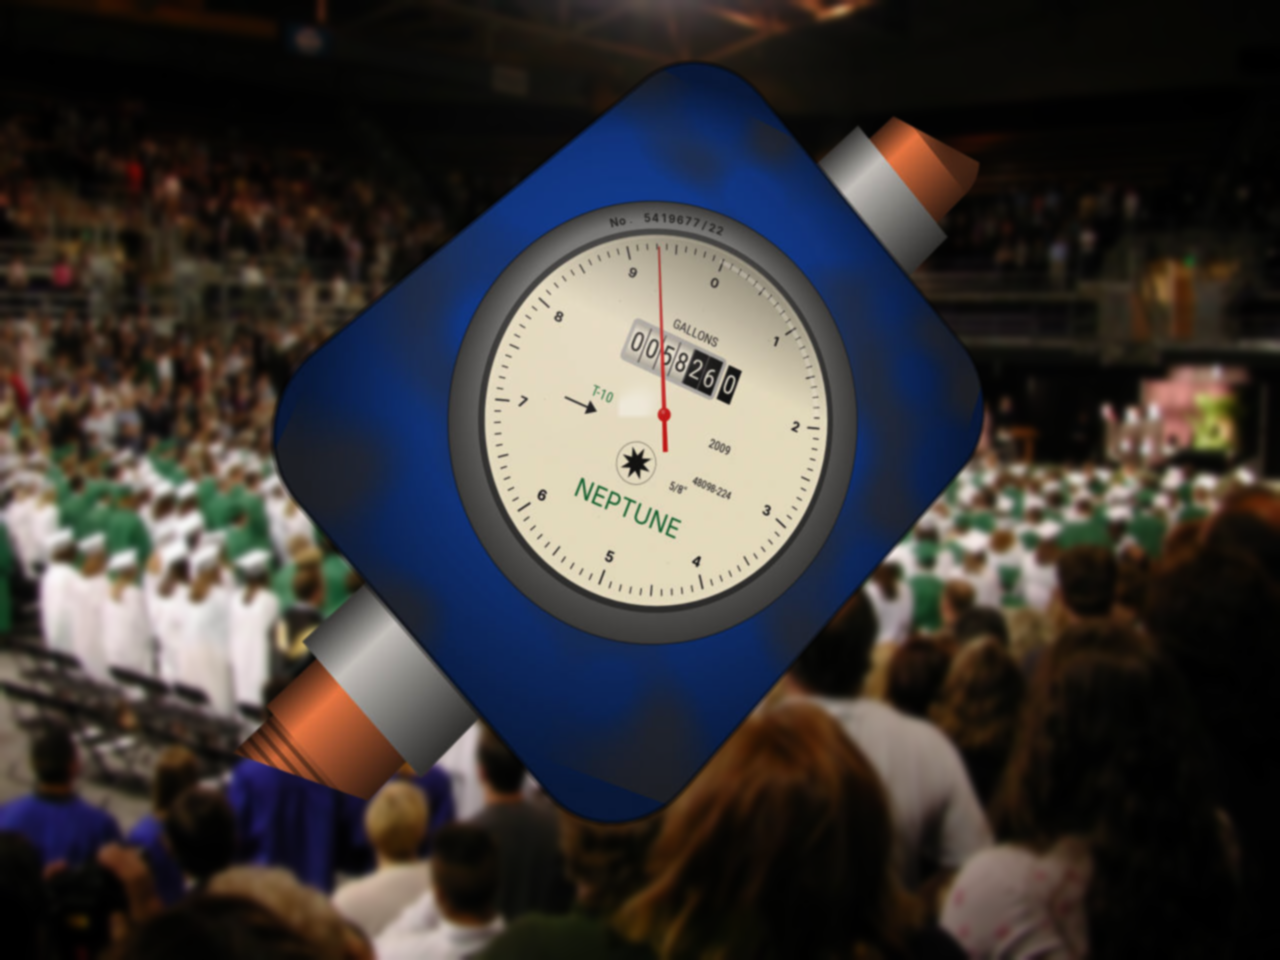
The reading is 58259.3 gal
